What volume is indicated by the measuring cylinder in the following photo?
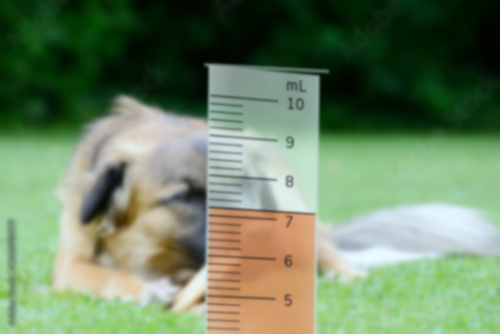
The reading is 7.2 mL
